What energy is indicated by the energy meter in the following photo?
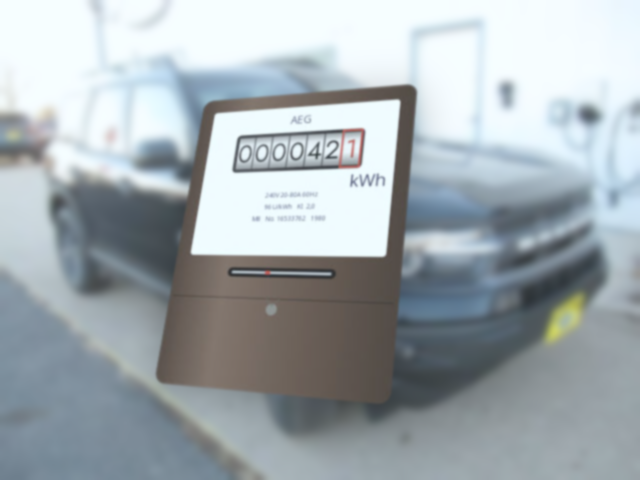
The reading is 42.1 kWh
